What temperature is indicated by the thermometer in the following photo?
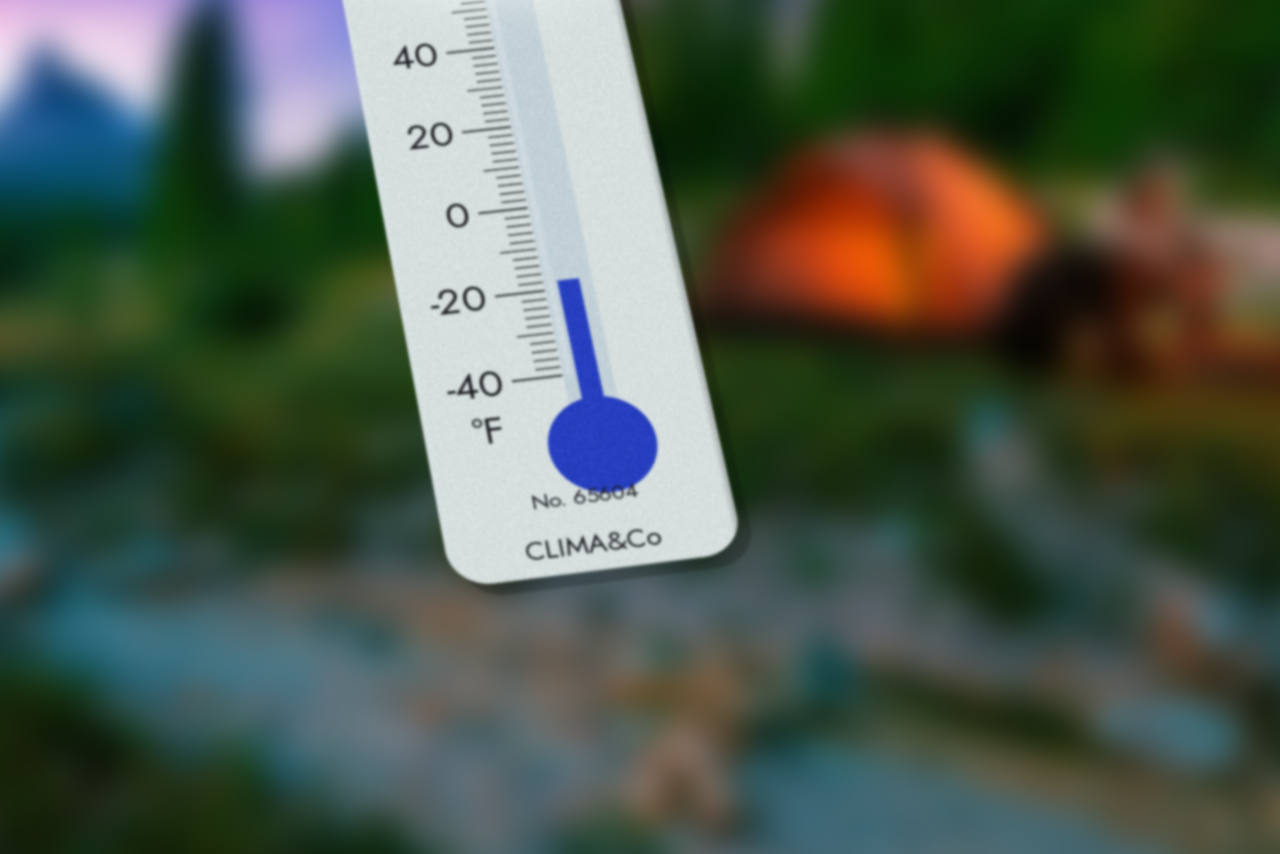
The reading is -18 °F
